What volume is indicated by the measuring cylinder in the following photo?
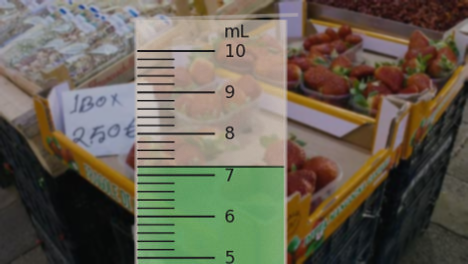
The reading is 7.2 mL
